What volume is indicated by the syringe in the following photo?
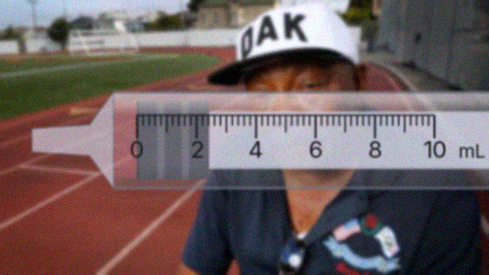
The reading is 0 mL
